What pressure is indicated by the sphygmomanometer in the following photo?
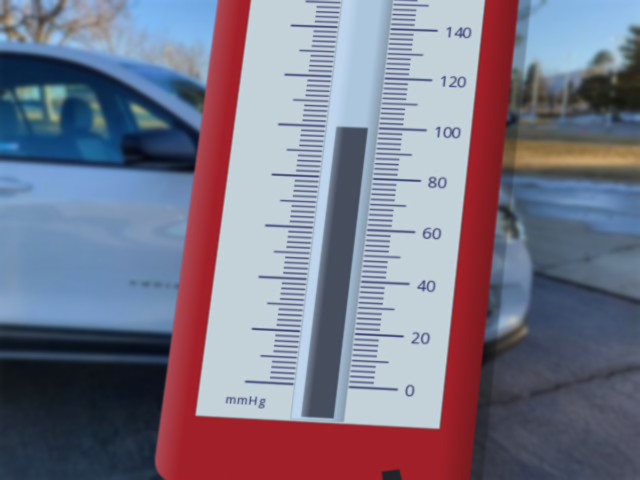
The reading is 100 mmHg
